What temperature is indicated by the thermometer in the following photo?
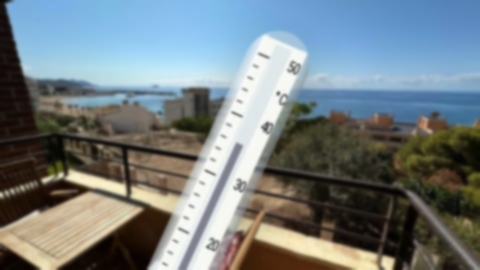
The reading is 36 °C
